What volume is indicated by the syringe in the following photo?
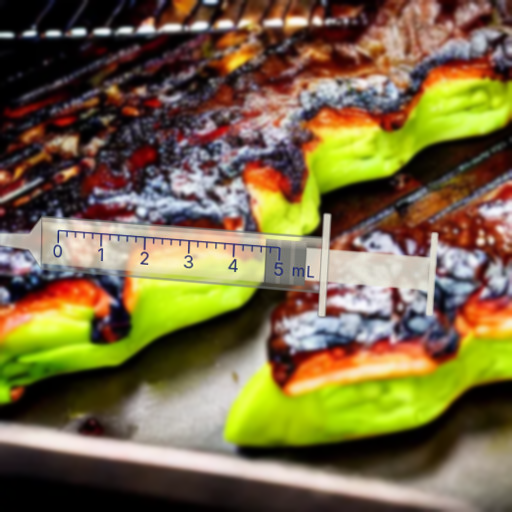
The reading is 4.7 mL
